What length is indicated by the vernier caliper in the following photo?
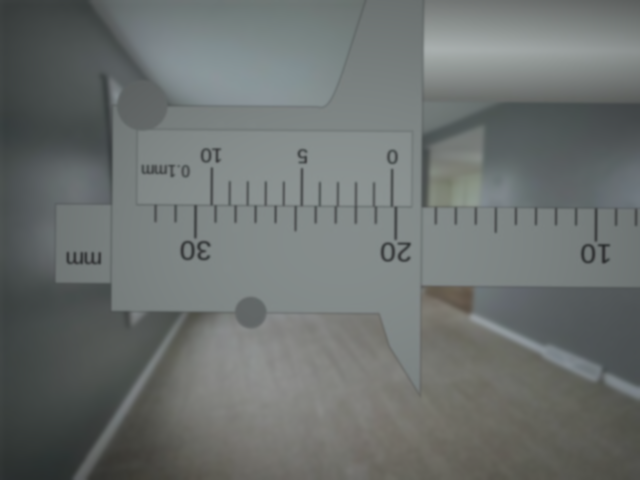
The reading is 20.2 mm
